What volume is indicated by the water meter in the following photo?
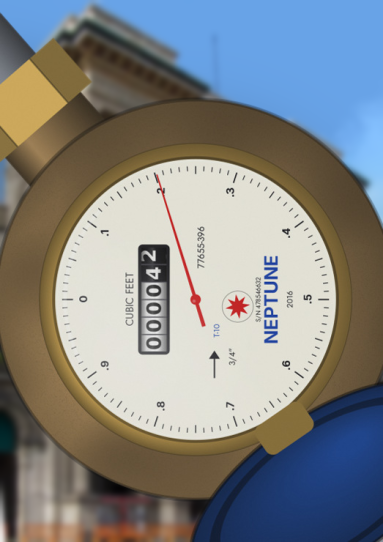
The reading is 42.20 ft³
